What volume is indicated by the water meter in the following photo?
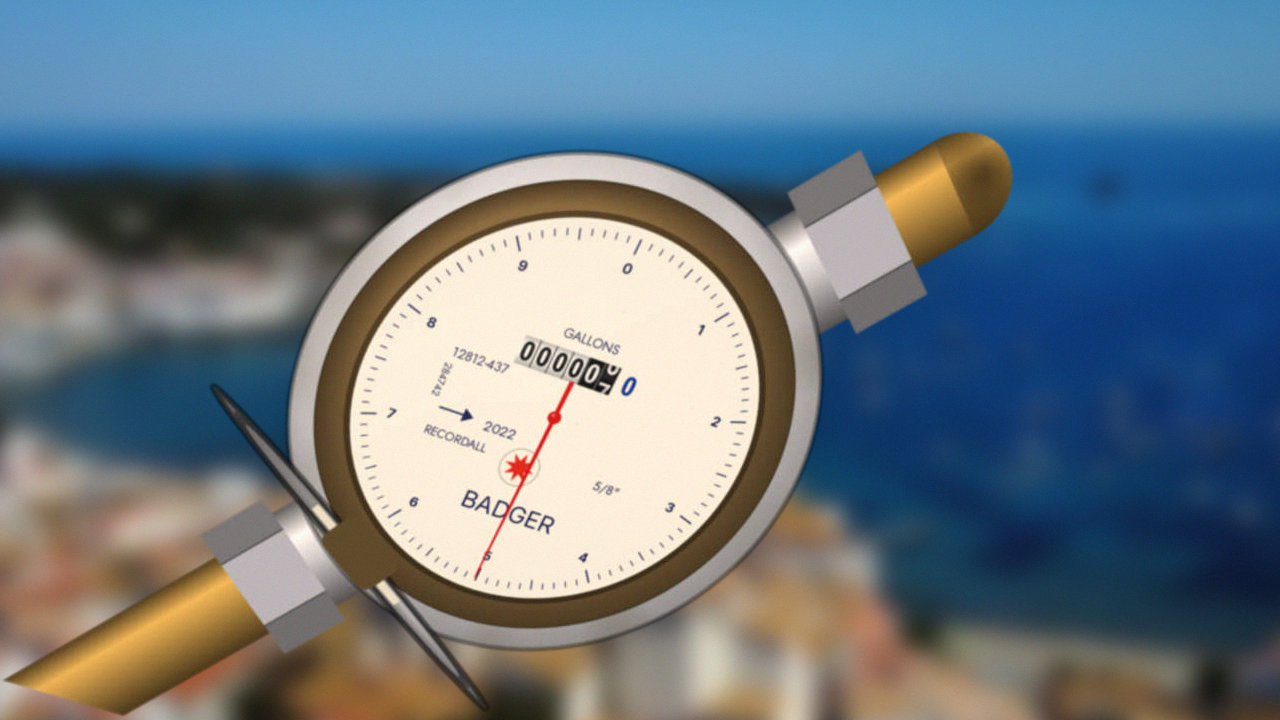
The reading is 65.0 gal
